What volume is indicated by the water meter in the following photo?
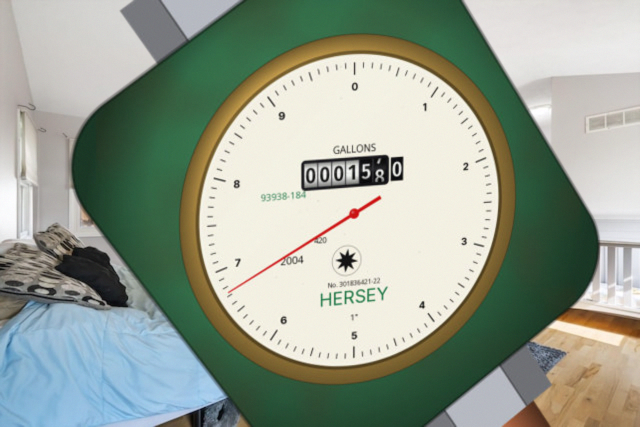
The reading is 1576.7 gal
